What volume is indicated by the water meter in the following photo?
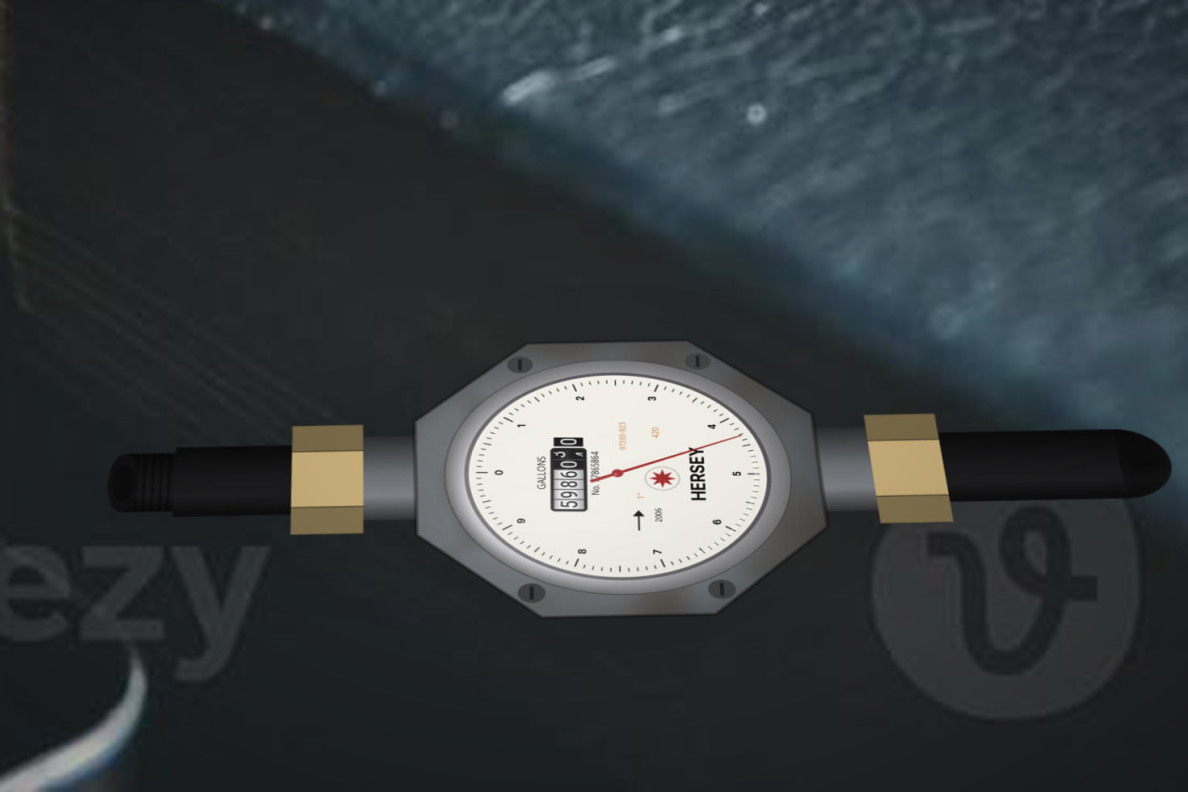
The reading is 5986034.3 gal
